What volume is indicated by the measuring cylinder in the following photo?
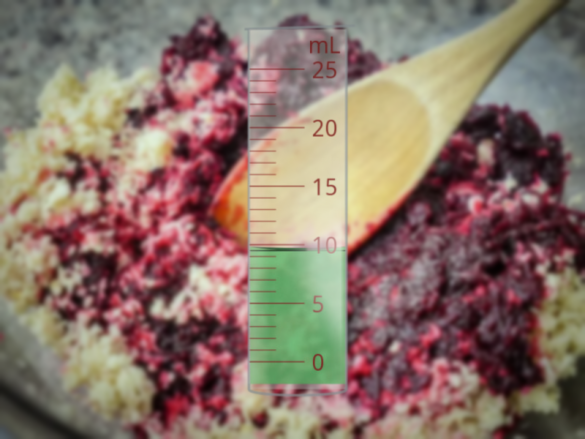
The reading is 9.5 mL
